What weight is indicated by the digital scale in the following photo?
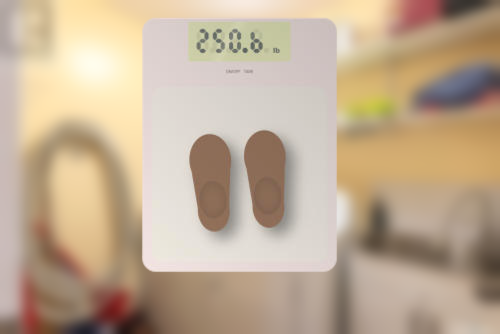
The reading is 250.6 lb
